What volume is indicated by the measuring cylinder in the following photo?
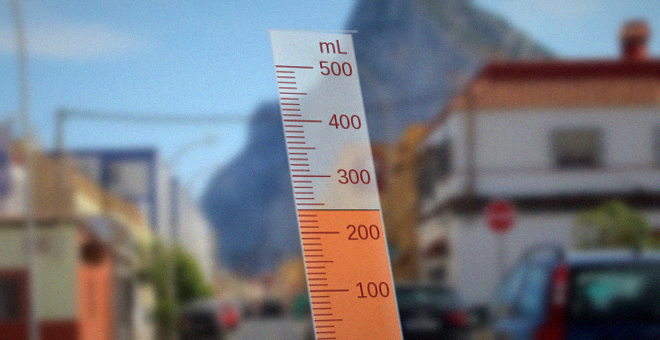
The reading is 240 mL
